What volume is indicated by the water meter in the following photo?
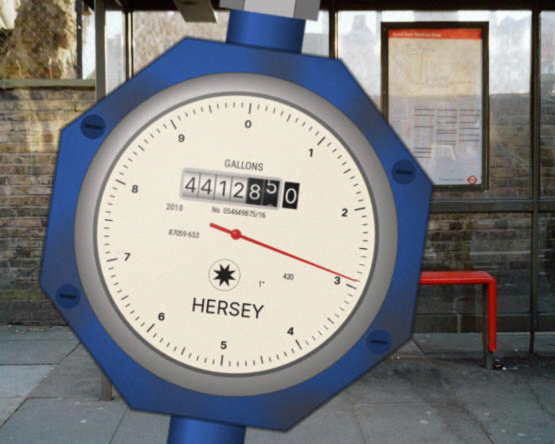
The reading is 4412852.9 gal
